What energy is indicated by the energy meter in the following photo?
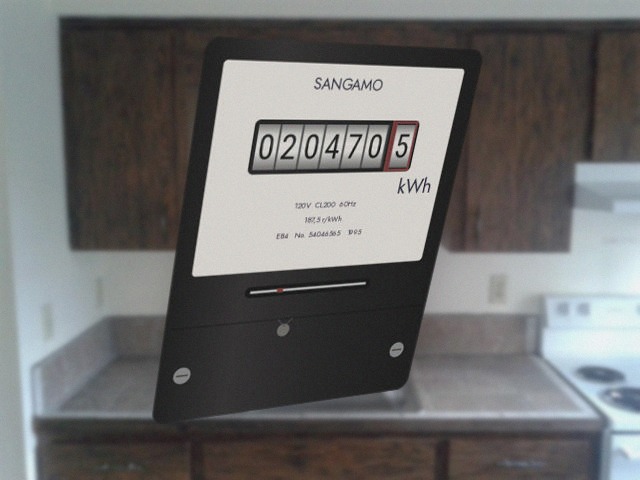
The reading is 20470.5 kWh
